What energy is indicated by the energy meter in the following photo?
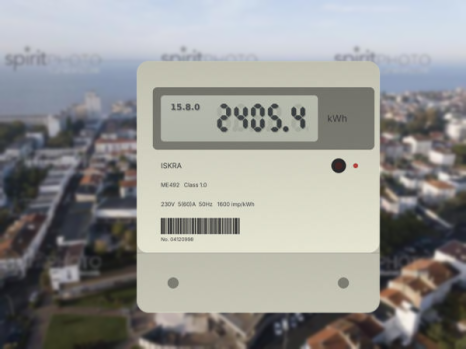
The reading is 2405.4 kWh
